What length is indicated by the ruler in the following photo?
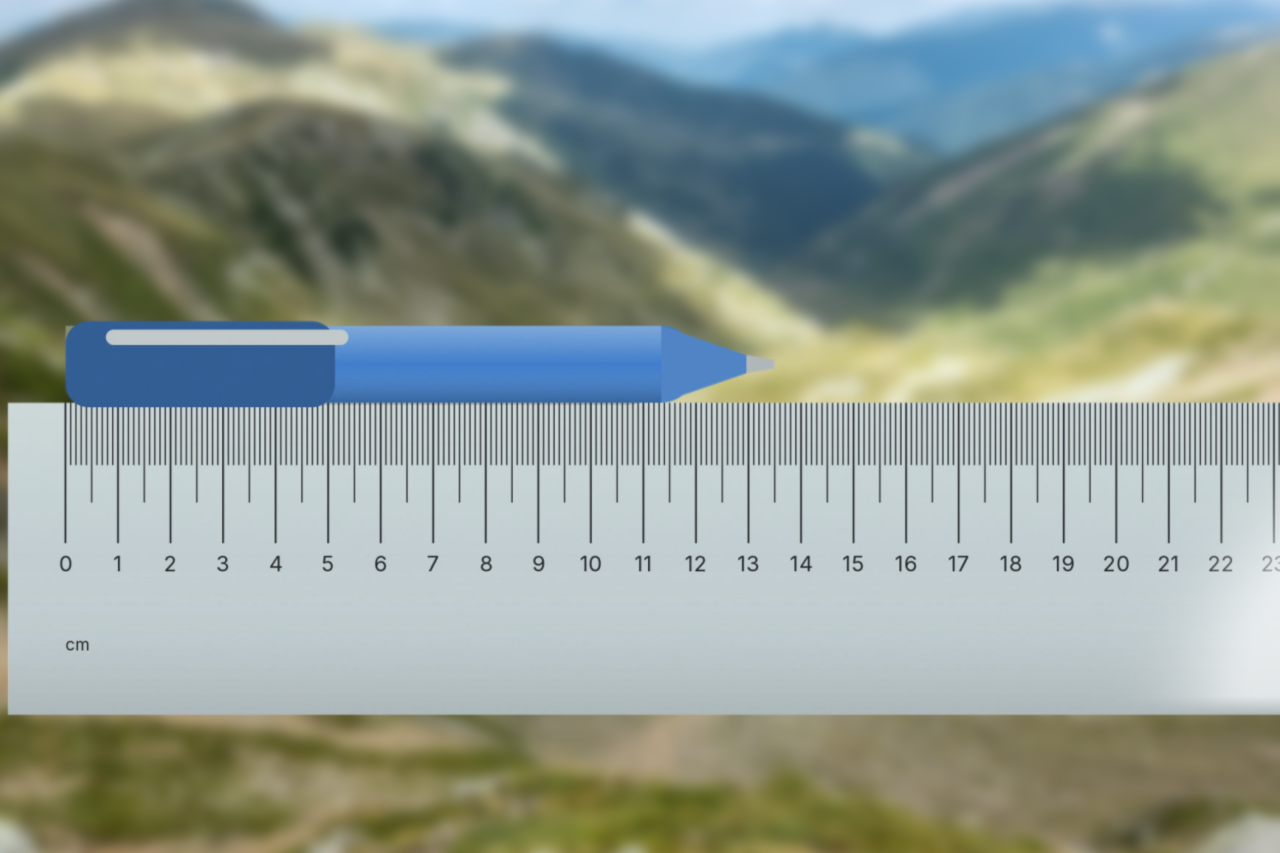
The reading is 13.5 cm
